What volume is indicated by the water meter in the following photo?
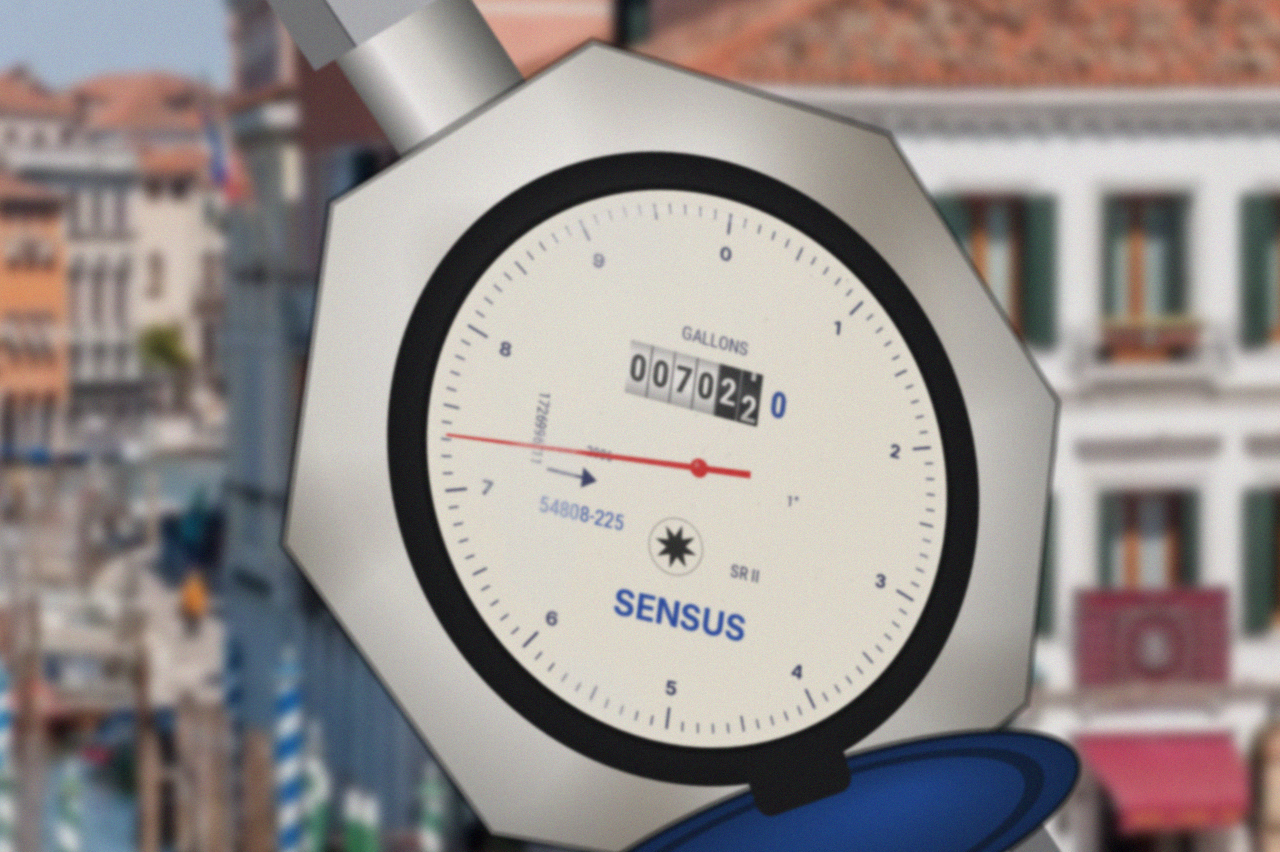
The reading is 70217.3 gal
